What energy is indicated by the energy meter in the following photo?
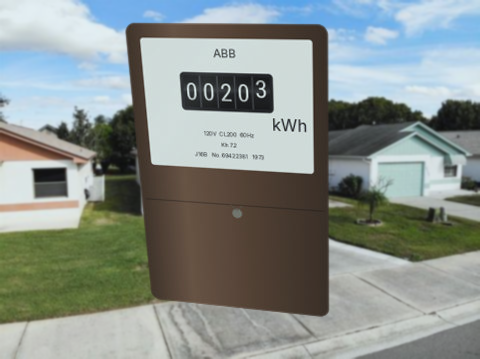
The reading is 203 kWh
